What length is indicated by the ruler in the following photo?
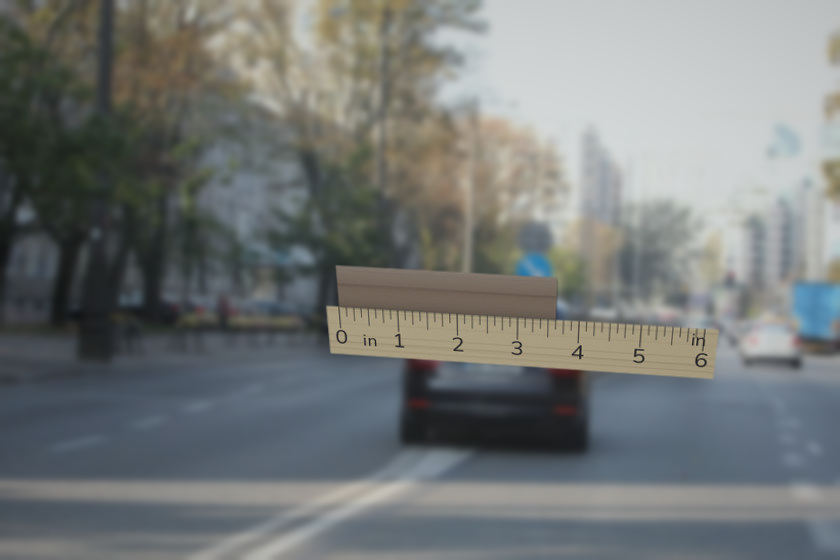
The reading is 3.625 in
